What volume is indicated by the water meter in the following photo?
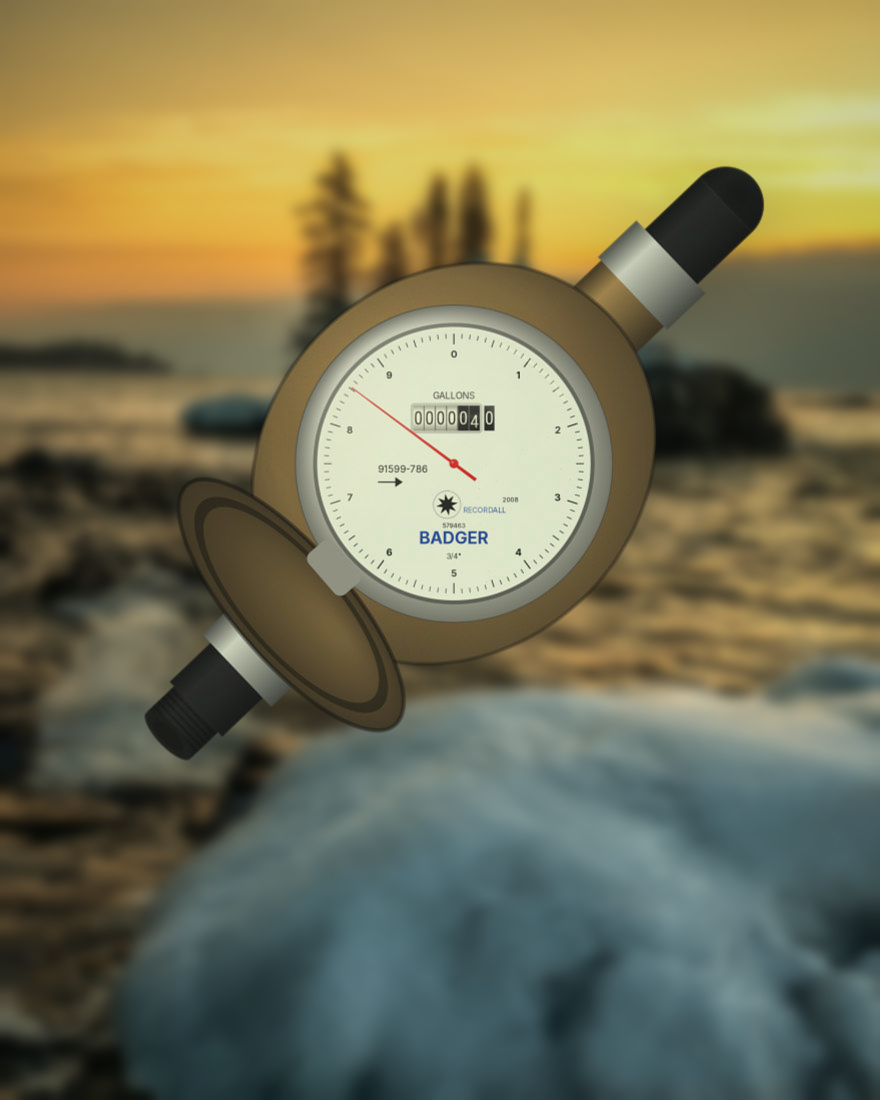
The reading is 38.5 gal
